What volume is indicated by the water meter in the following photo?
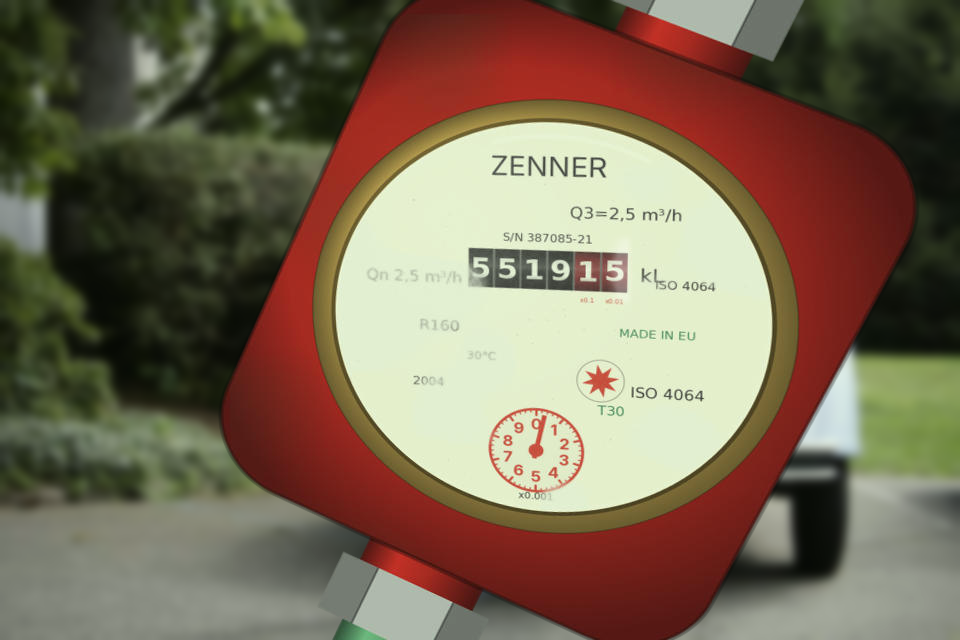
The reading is 5519.150 kL
